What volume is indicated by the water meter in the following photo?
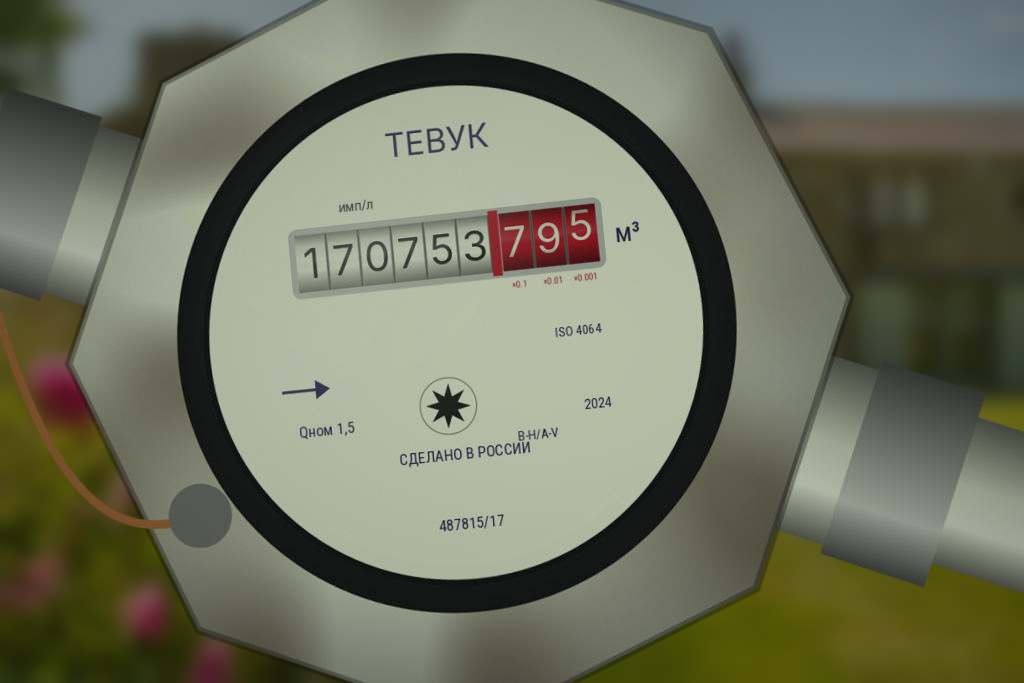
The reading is 170753.795 m³
